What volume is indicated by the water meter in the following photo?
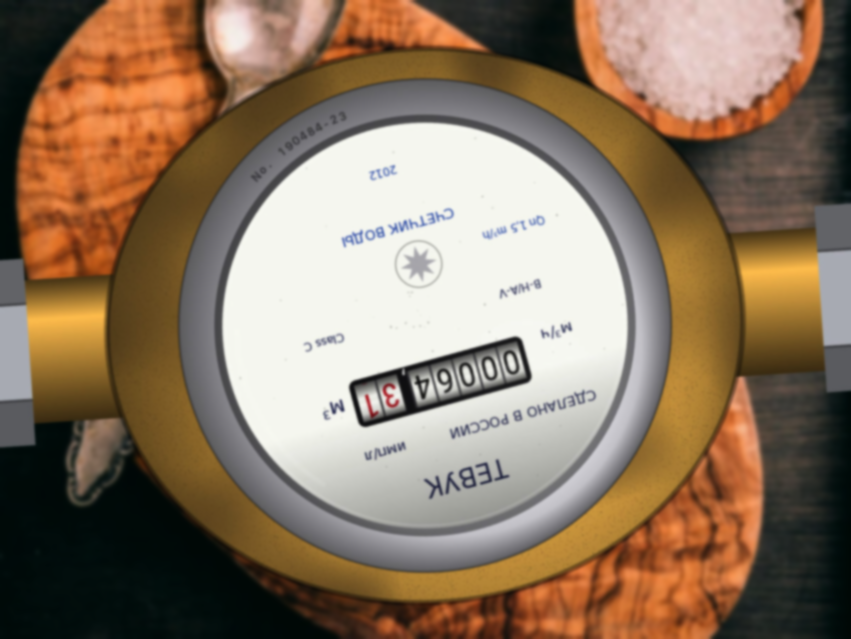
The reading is 64.31 m³
